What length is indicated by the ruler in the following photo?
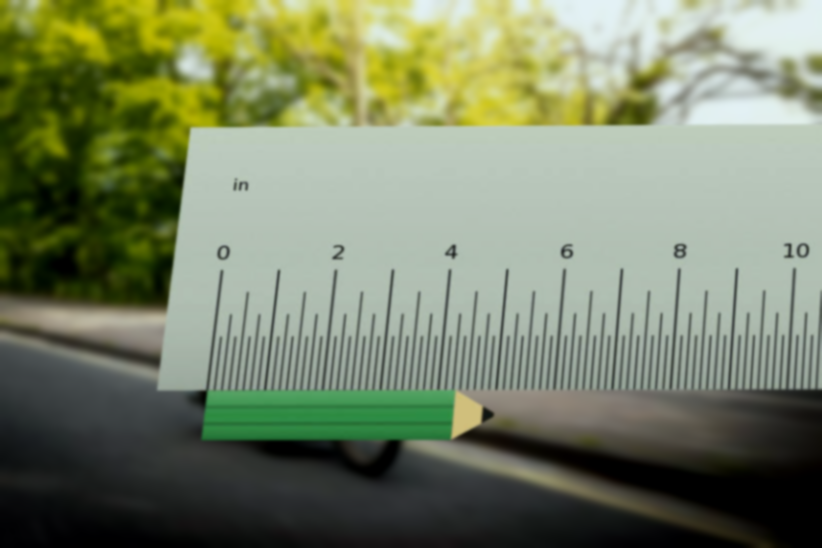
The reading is 5 in
